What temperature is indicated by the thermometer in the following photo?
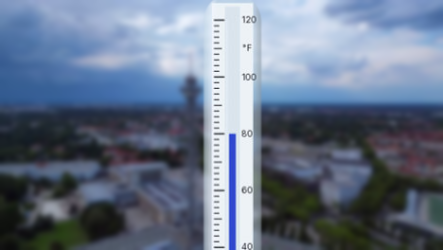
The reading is 80 °F
